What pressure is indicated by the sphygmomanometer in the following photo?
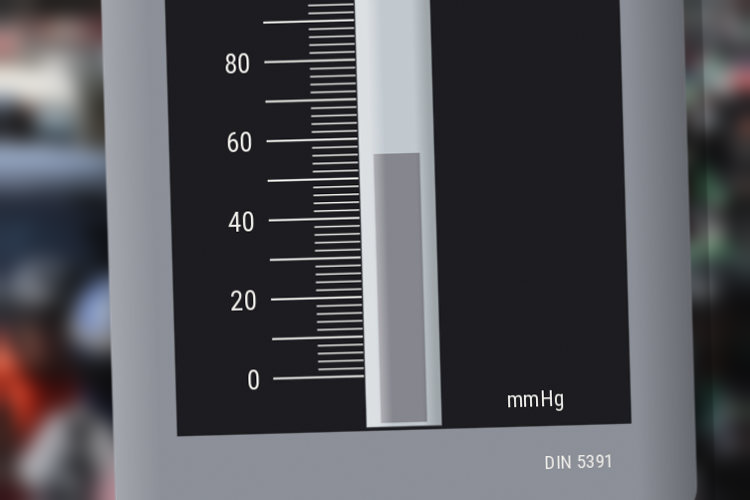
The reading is 56 mmHg
